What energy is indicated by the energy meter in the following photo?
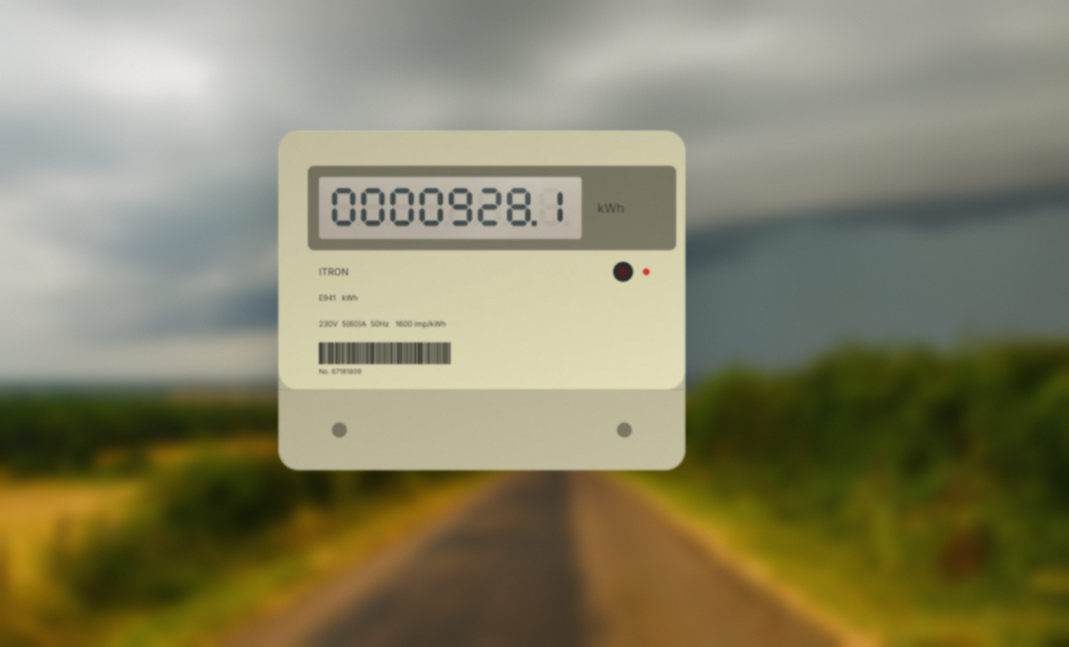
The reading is 928.1 kWh
